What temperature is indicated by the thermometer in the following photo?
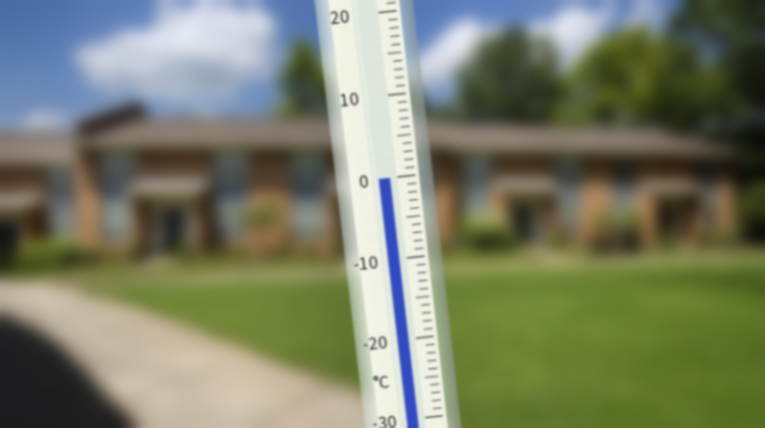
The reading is 0 °C
